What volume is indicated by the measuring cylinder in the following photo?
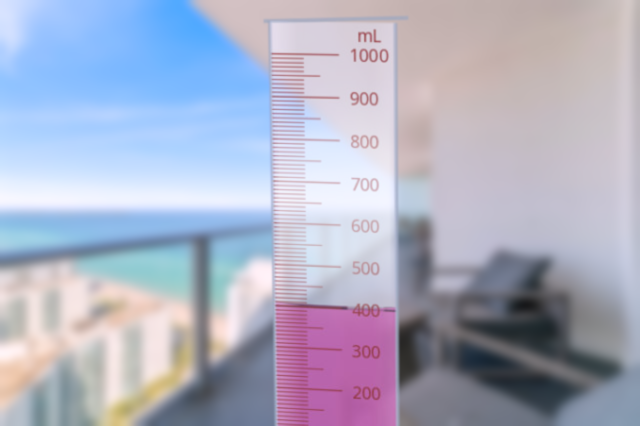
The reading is 400 mL
